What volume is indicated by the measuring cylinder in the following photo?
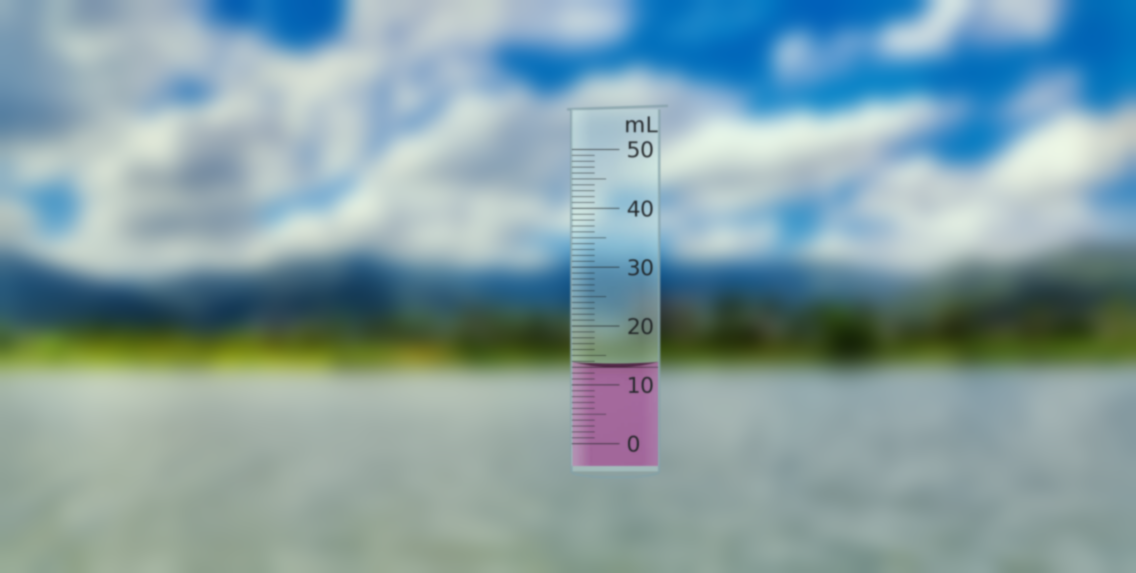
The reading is 13 mL
